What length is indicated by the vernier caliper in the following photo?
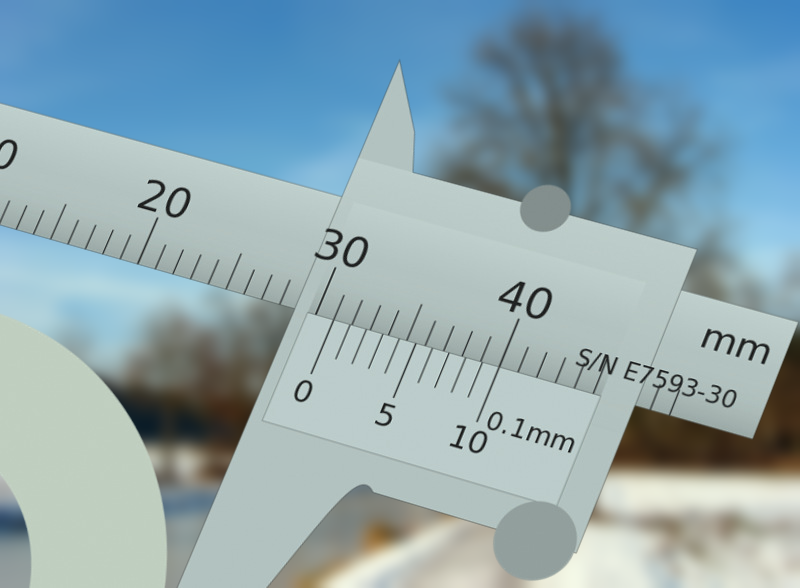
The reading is 31.0 mm
